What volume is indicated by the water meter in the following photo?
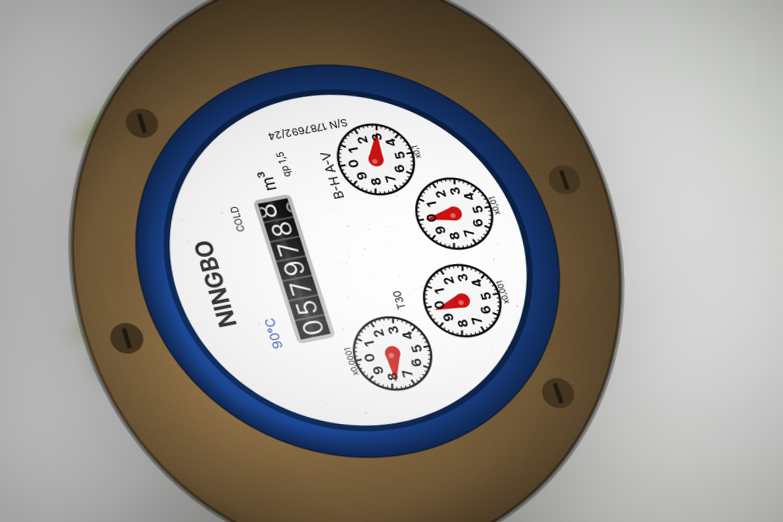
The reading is 579788.2997 m³
